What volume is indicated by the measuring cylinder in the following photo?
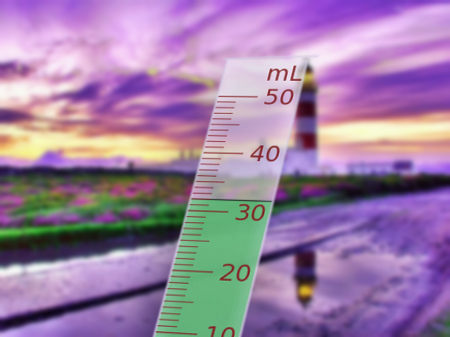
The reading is 32 mL
